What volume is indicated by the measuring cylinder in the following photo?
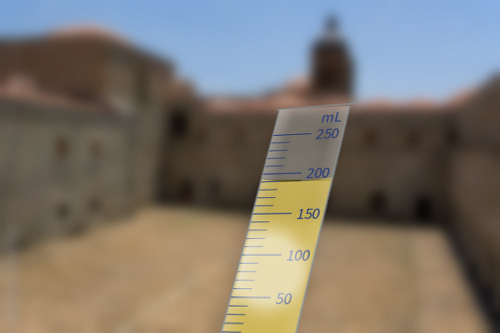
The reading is 190 mL
